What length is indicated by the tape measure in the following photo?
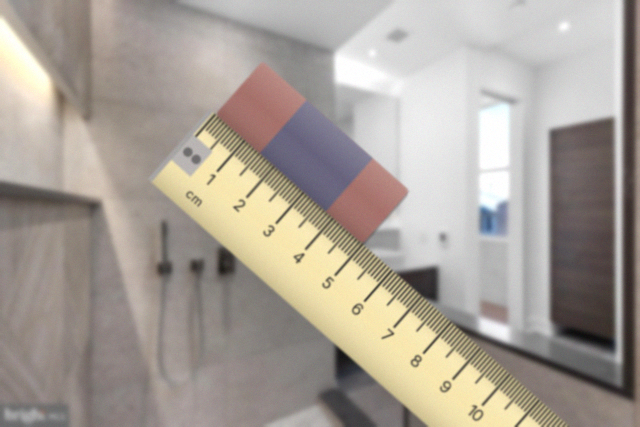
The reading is 5 cm
